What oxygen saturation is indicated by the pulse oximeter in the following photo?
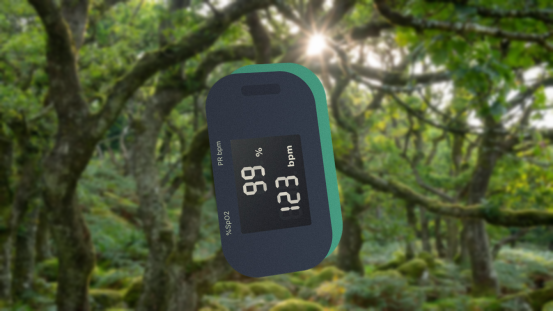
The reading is 99 %
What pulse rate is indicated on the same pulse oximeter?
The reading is 123 bpm
